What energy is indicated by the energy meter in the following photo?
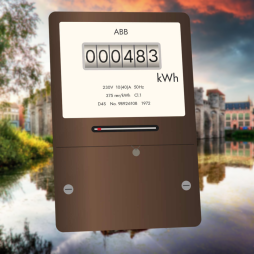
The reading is 483 kWh
